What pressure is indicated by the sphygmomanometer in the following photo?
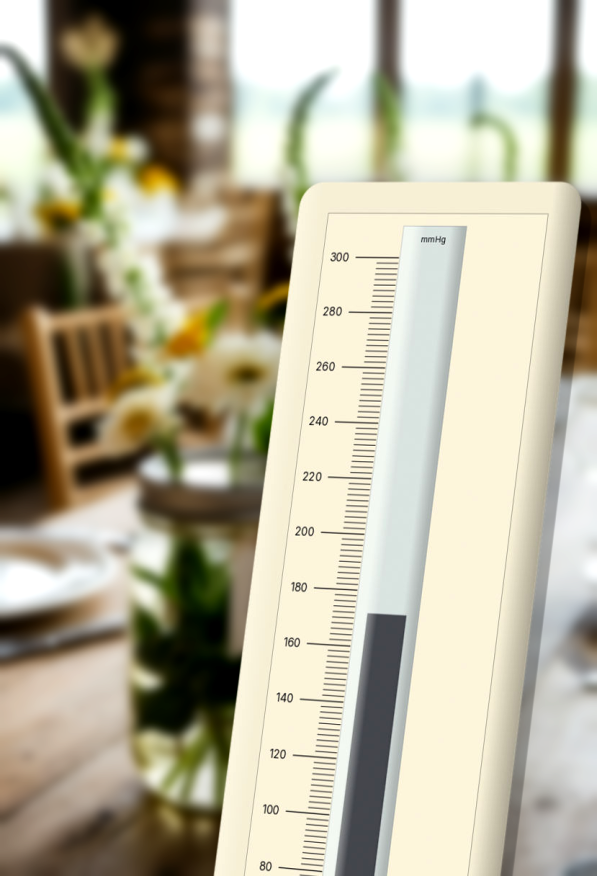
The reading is 172 mmHg
